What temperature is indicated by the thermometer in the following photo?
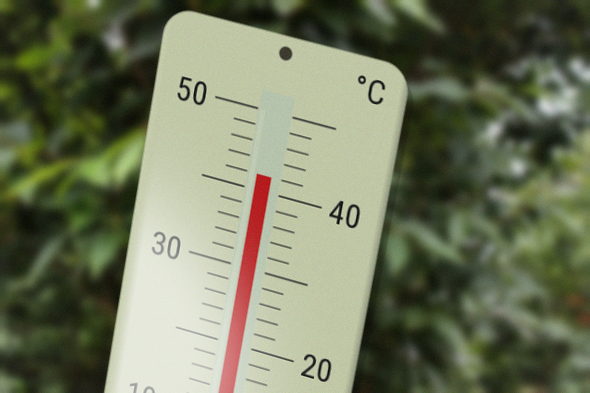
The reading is 42 °C
